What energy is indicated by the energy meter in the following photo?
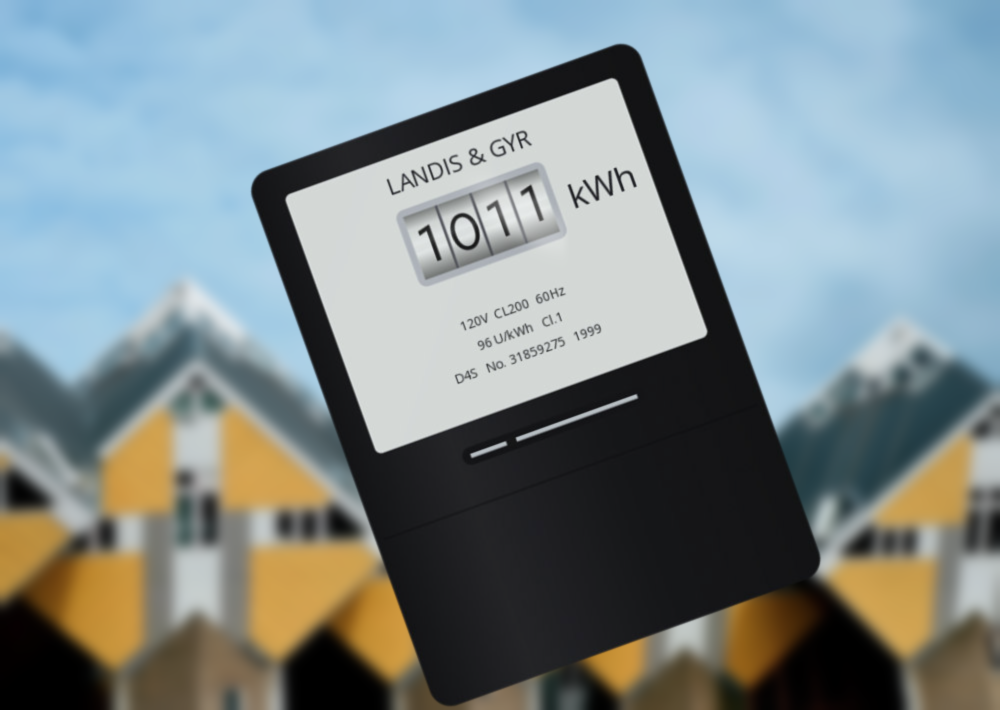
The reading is 1011 kWh
